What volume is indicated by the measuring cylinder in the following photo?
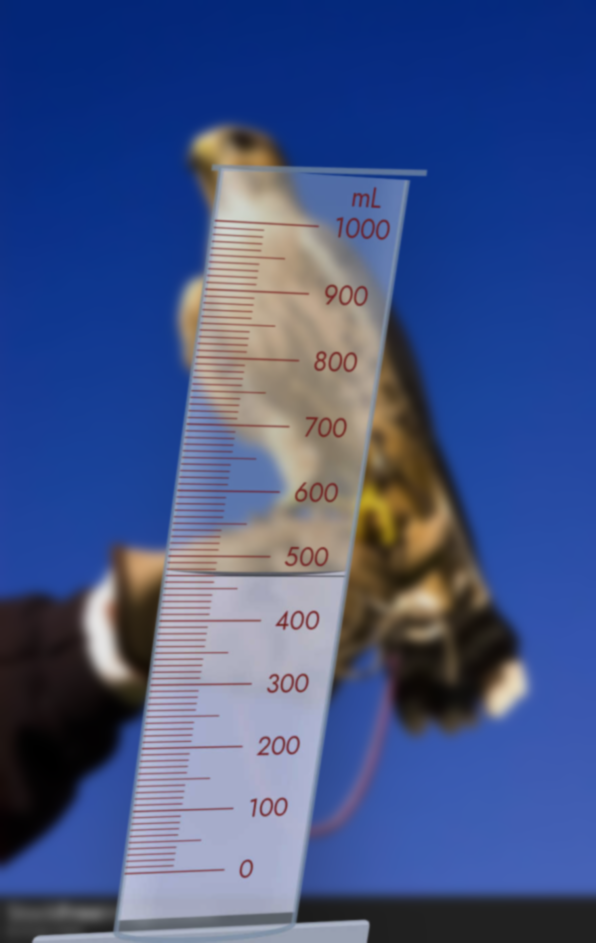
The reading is 470 mL
